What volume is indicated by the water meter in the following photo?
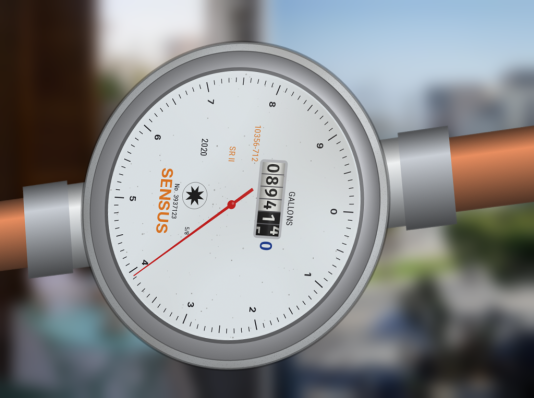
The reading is 894143.9 gal
